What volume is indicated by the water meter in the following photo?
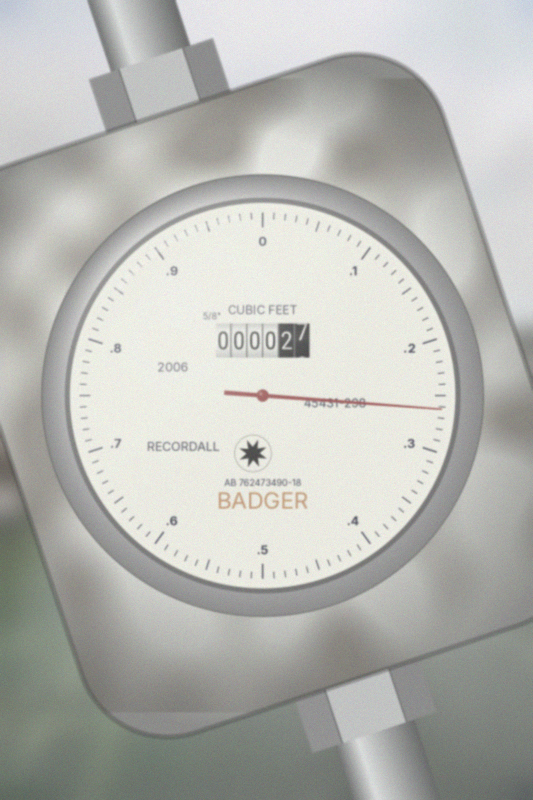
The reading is 27.26 ft³
